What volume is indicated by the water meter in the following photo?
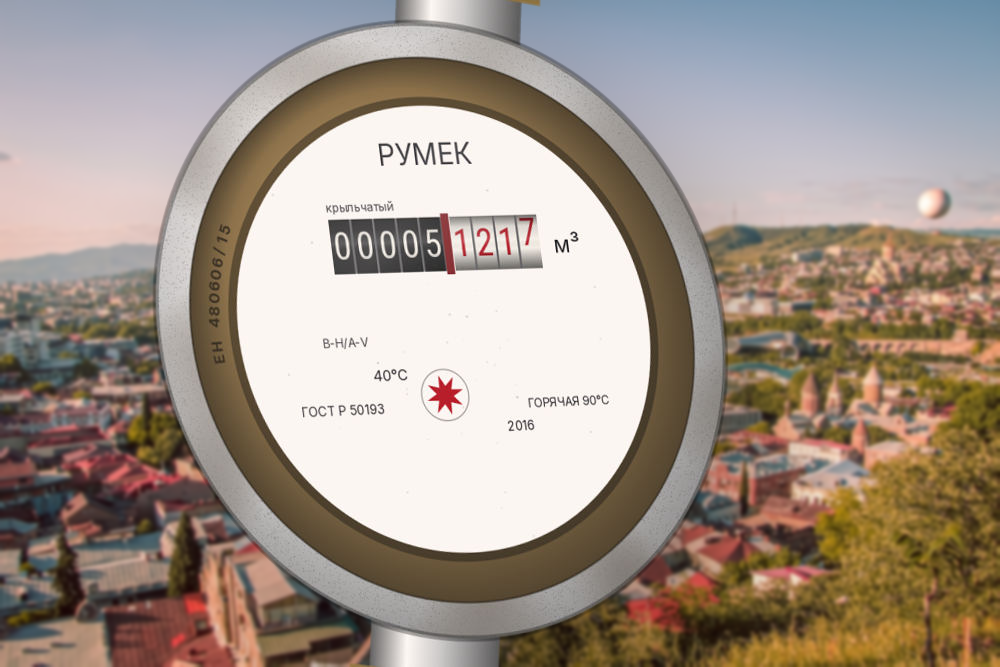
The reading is 5.1217 m³
